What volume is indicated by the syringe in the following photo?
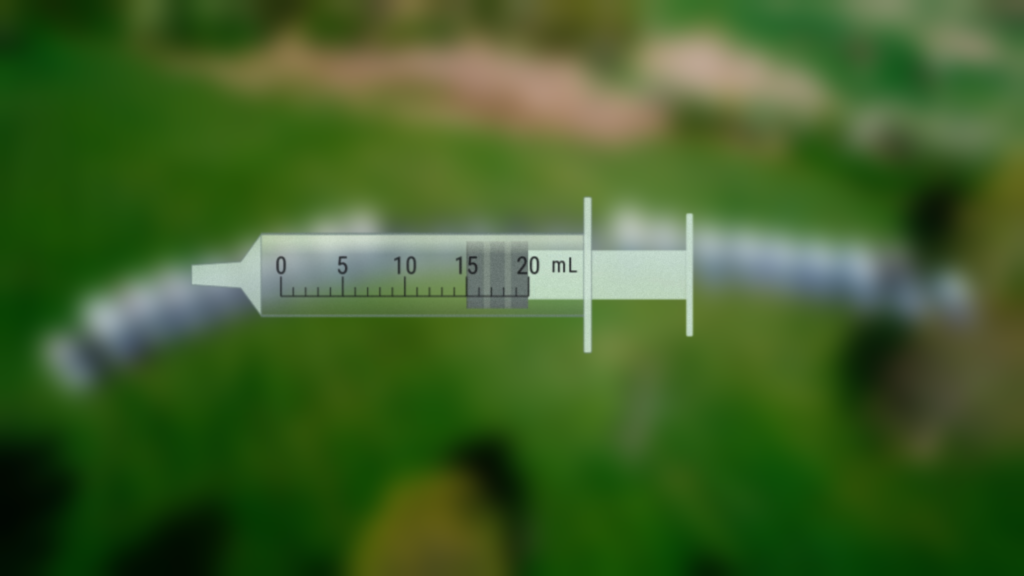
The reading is 15 mL
